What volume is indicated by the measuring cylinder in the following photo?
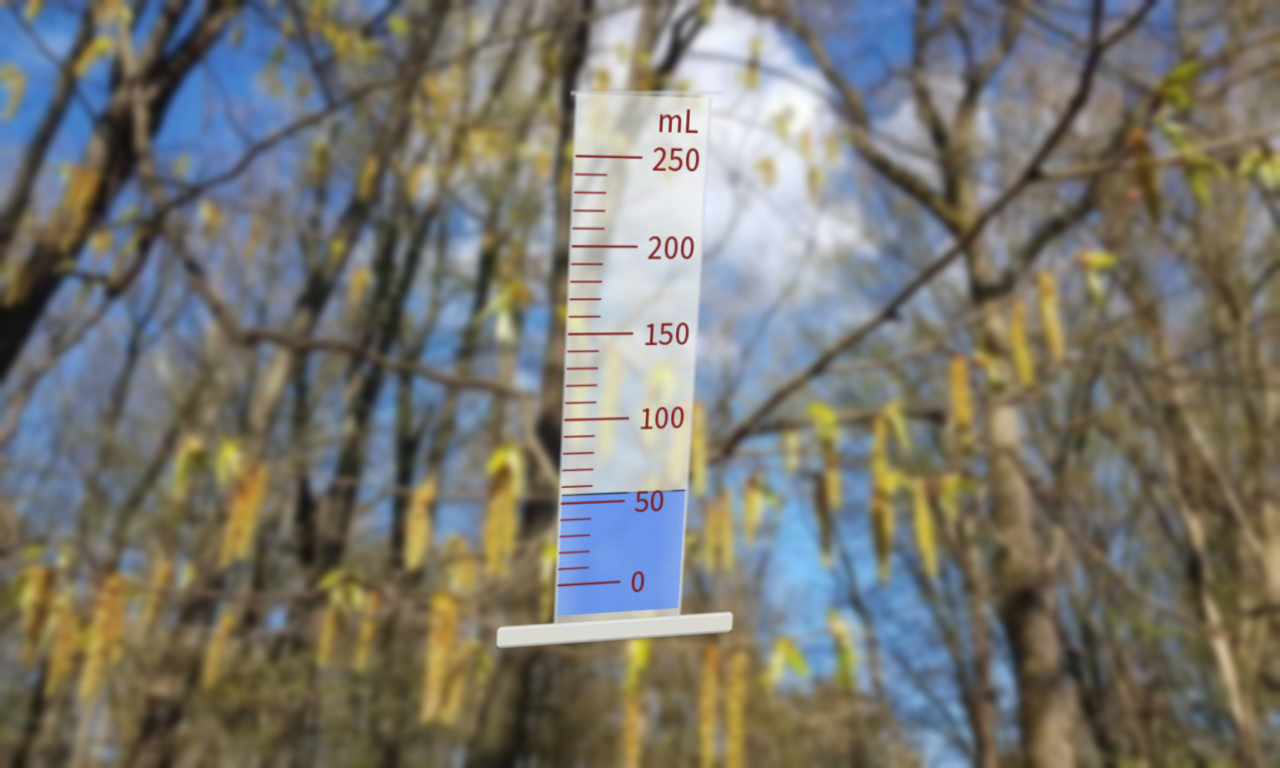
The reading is 55 mL
